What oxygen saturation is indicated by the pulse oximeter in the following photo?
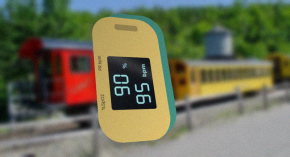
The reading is 90 %
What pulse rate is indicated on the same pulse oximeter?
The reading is 95 bpm
